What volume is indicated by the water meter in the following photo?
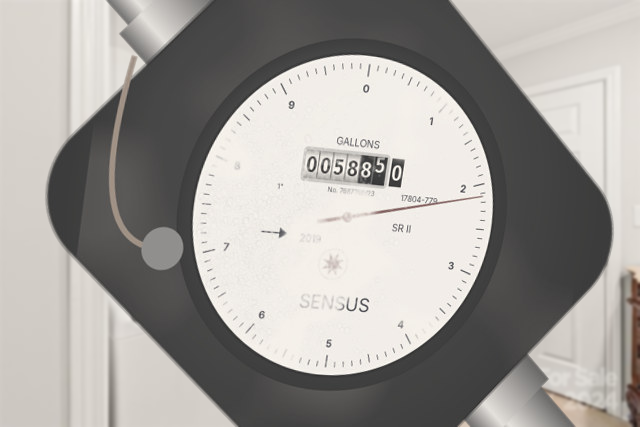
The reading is 58852.1 gal
